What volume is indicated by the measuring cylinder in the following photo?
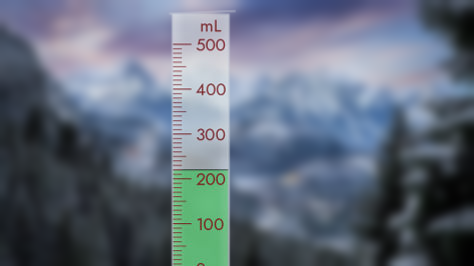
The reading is 220 mL
